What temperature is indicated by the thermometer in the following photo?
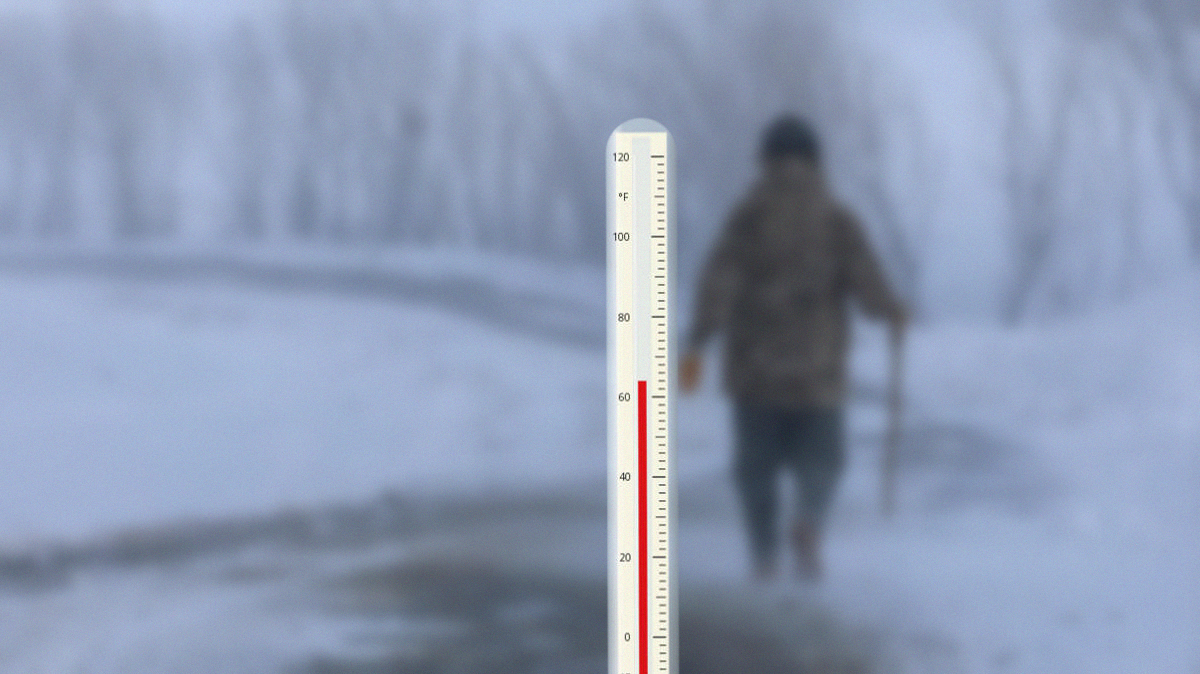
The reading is 64 °F
